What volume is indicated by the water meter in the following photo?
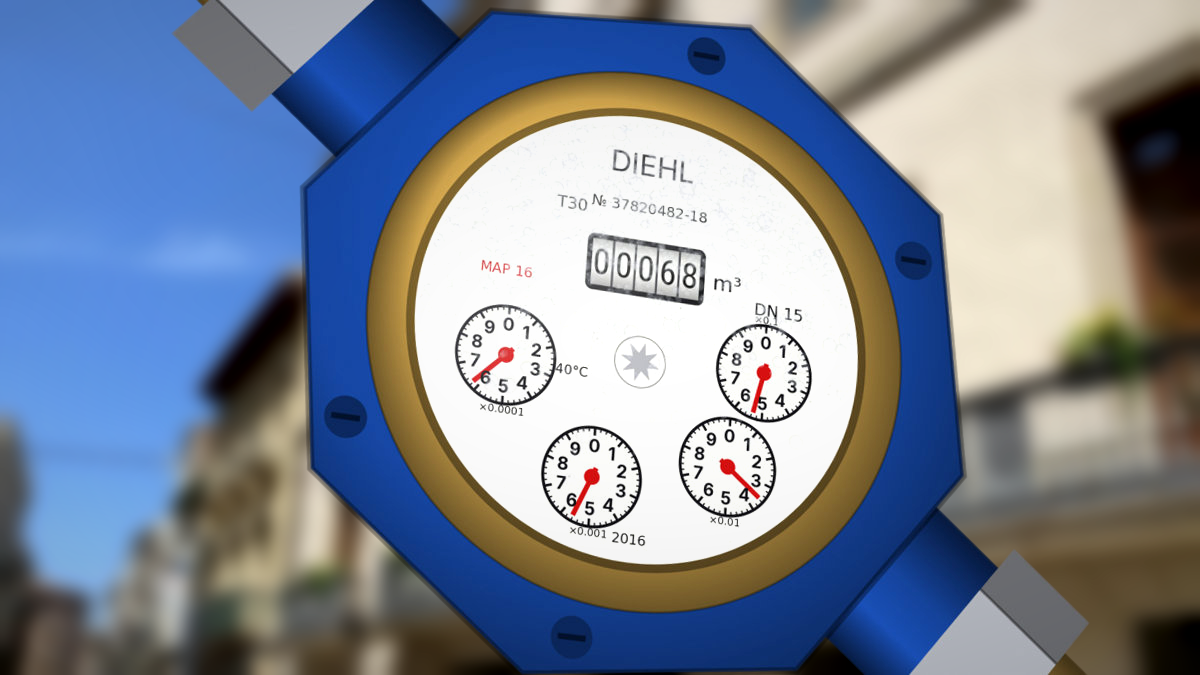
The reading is 68.5356 m³
